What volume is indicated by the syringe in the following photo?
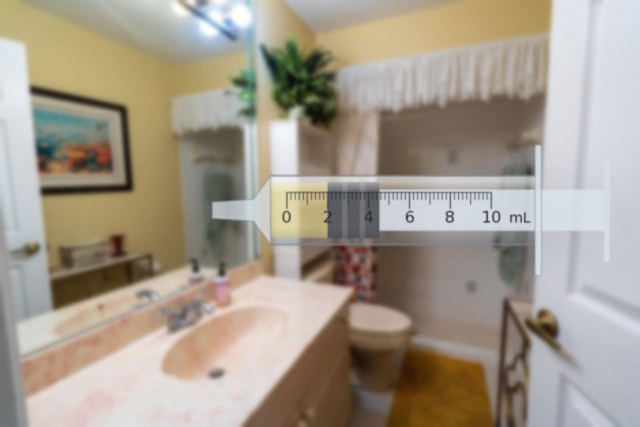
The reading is 2 mL
